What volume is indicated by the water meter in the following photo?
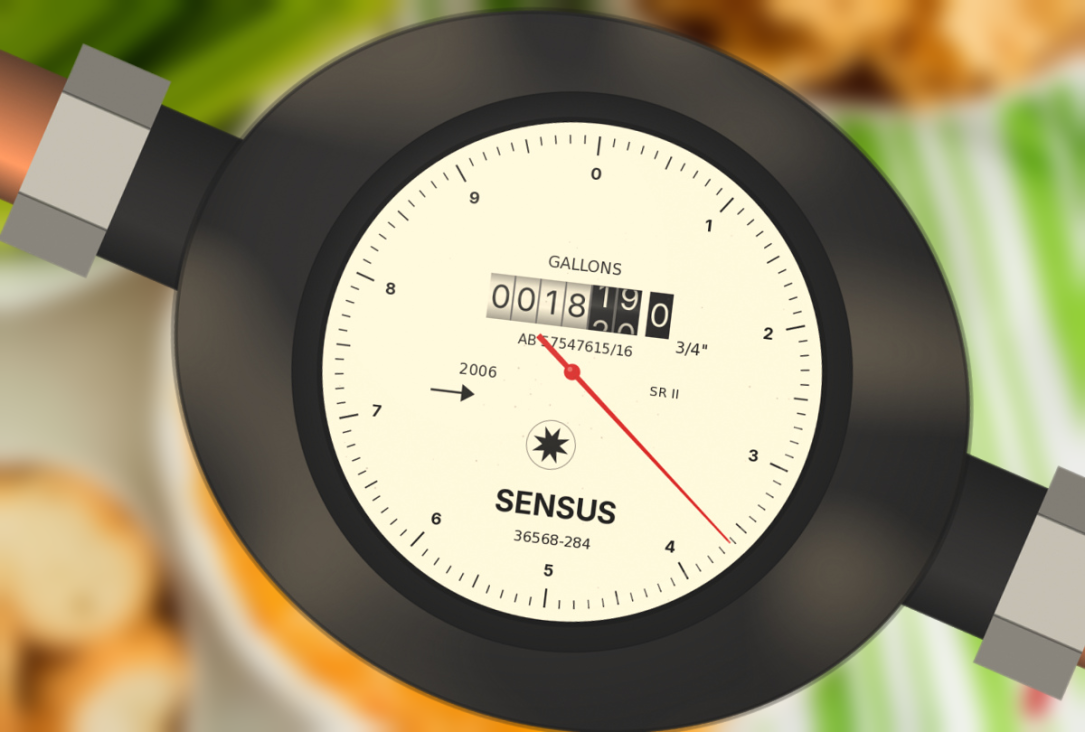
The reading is 18193.6 gal
